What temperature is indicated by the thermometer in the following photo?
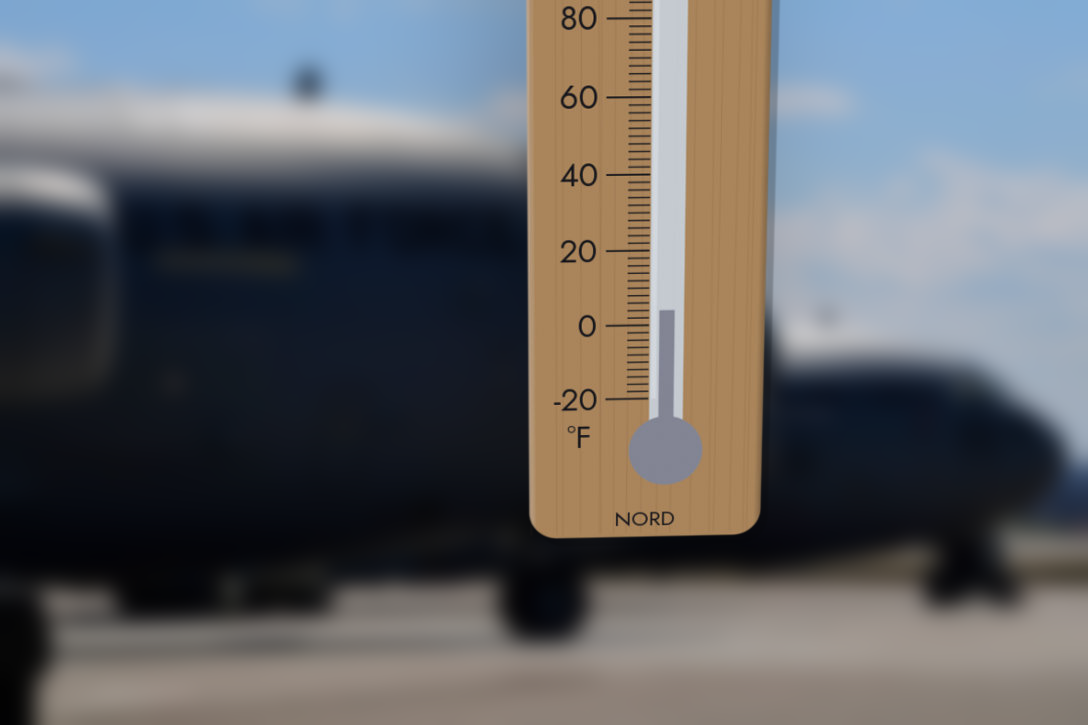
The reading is 4 °F
